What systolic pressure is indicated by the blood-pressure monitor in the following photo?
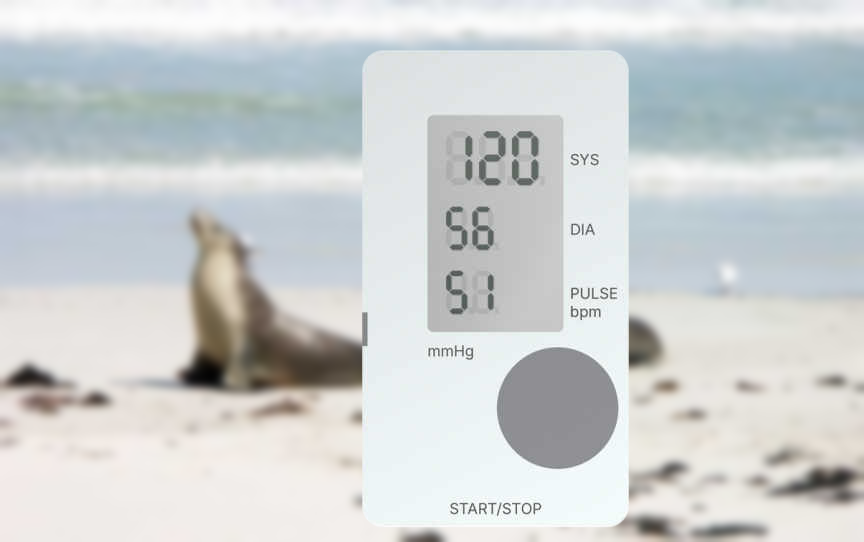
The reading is 120 mmHg
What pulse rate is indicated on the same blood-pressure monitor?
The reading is 51 bpm
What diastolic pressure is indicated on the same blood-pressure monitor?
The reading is 56 mmHg
